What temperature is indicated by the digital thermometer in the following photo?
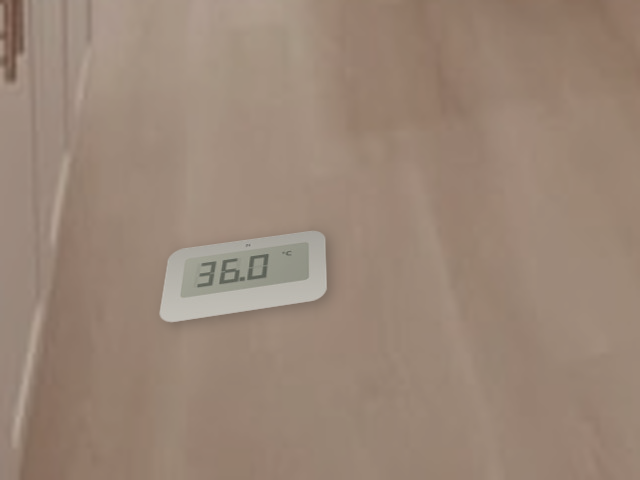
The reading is 36.0 °C
